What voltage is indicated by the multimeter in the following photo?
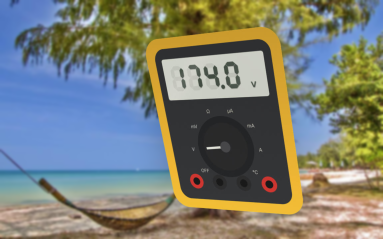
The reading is 174.0 V
